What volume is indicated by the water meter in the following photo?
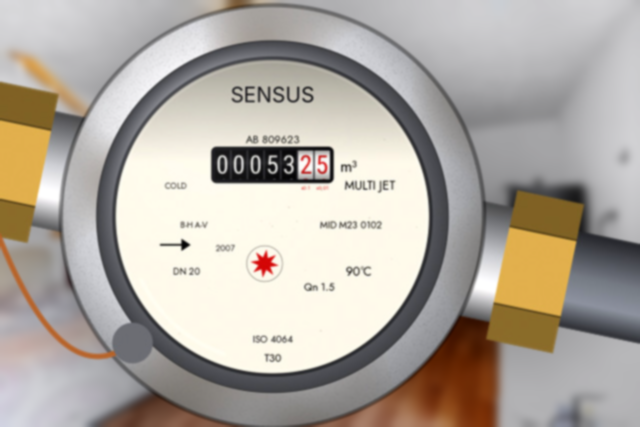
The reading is 53.25 m³
